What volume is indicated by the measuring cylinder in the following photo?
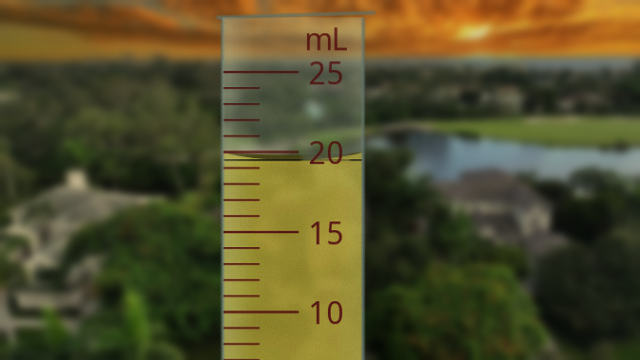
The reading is 19.5 mL
